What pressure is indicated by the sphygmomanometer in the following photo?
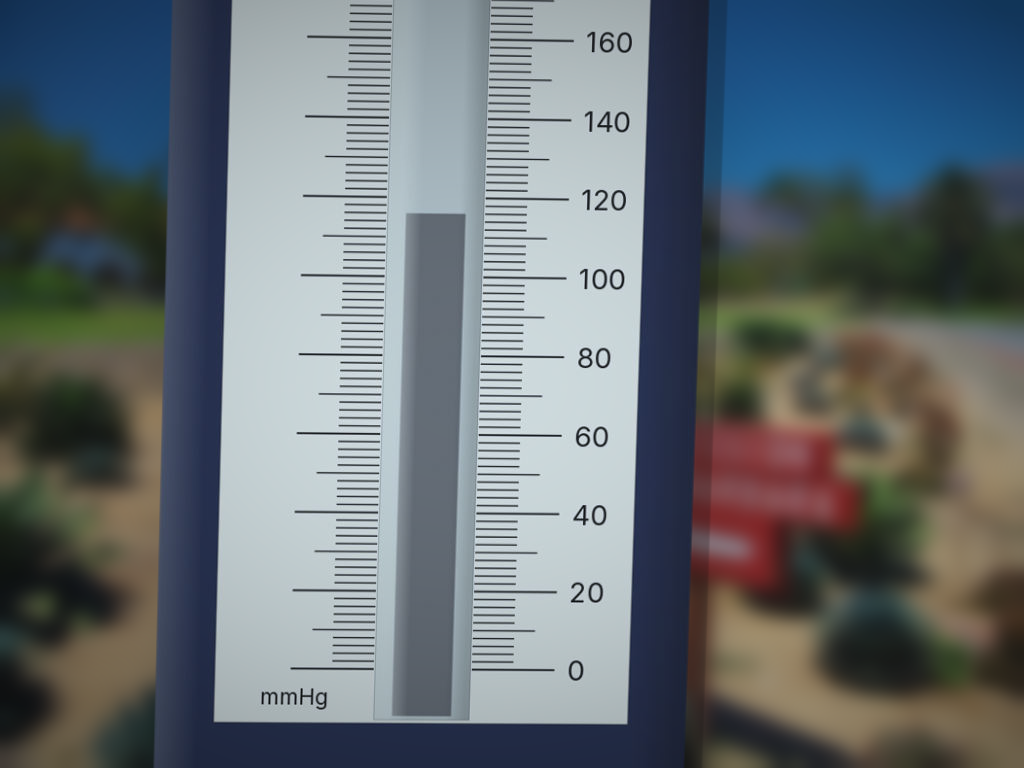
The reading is 116 mmHg
